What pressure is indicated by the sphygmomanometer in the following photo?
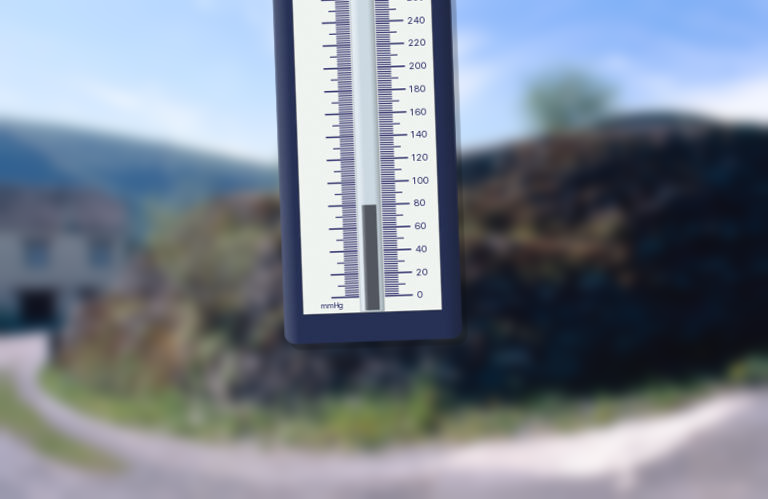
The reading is 80 mmHg
